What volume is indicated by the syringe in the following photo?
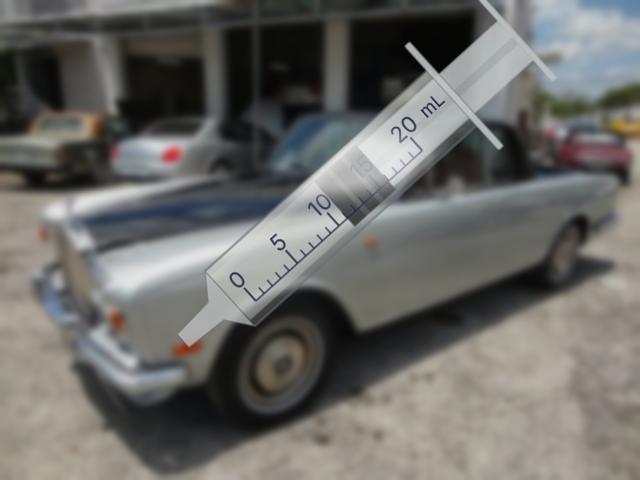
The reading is 11 mL
